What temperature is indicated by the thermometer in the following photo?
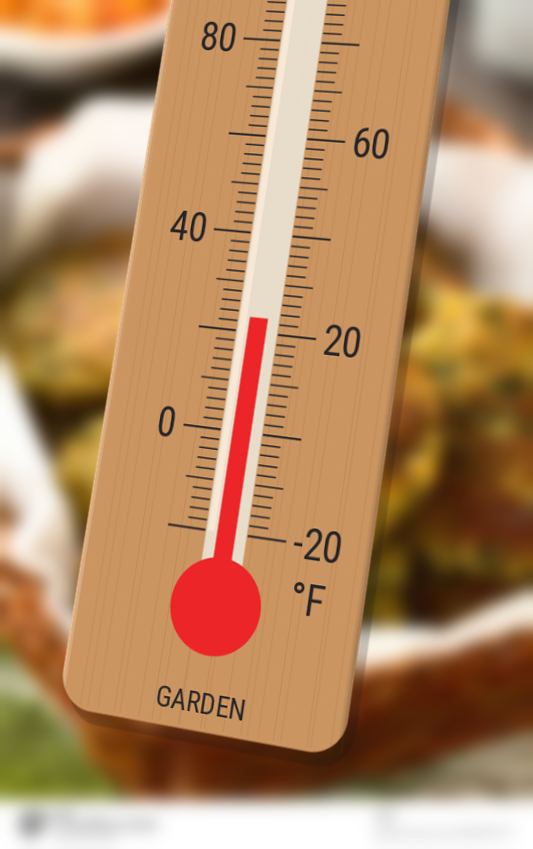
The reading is 23 °F
